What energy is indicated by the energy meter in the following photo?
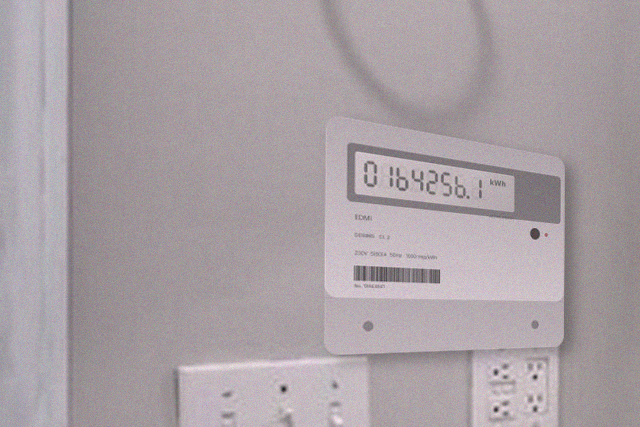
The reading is 164256.1 kWh
